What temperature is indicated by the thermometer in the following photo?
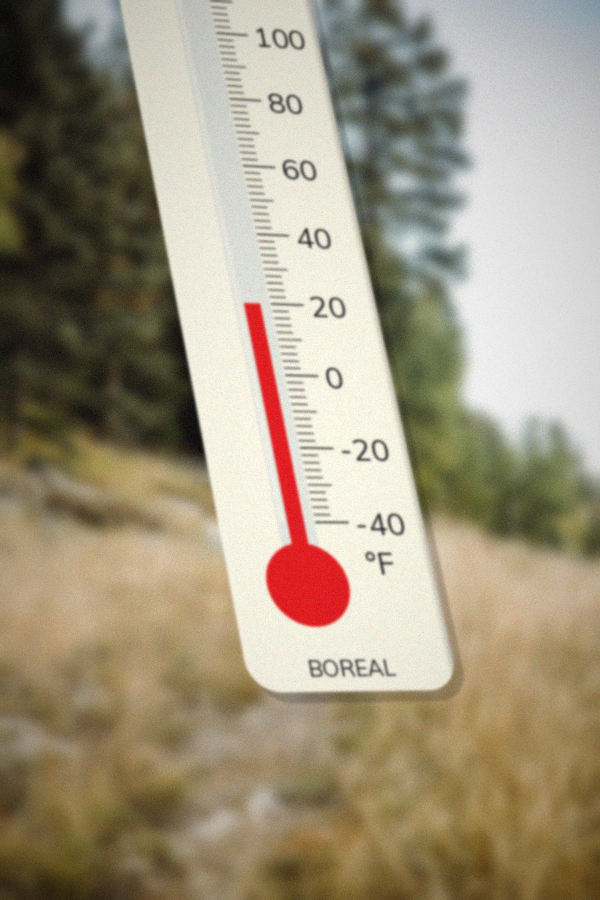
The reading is 20 °F
